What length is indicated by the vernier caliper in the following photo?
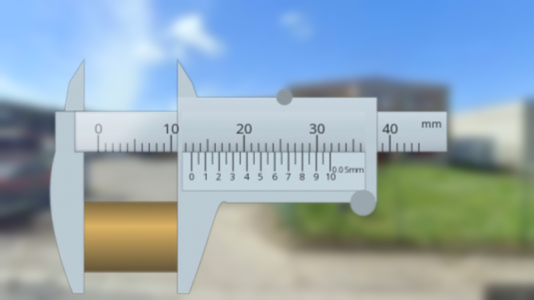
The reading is 12.8 mm
